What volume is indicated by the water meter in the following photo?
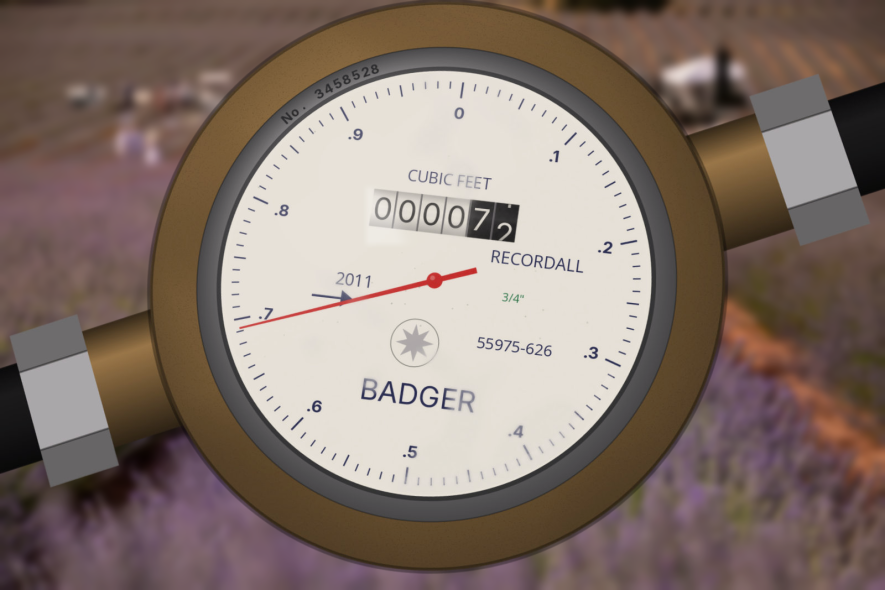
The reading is 71.69 ft³
